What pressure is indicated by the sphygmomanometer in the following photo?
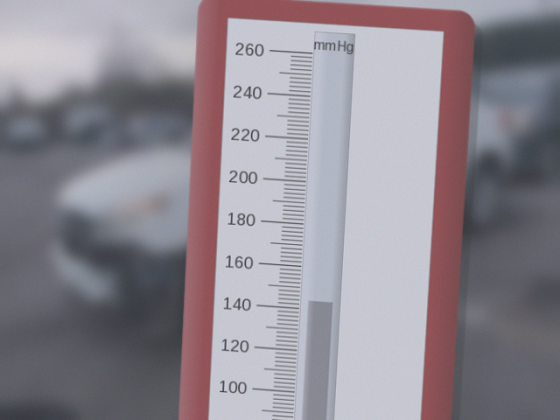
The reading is 144 mmHg
